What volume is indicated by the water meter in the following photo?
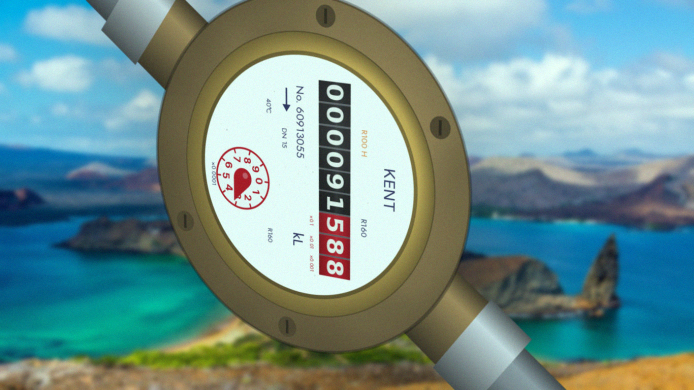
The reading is 91.5883 kL
